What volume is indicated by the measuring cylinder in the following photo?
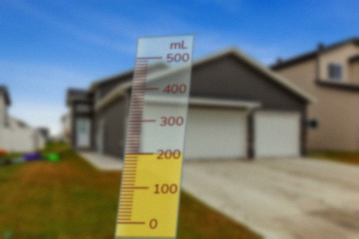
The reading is 200 mL
